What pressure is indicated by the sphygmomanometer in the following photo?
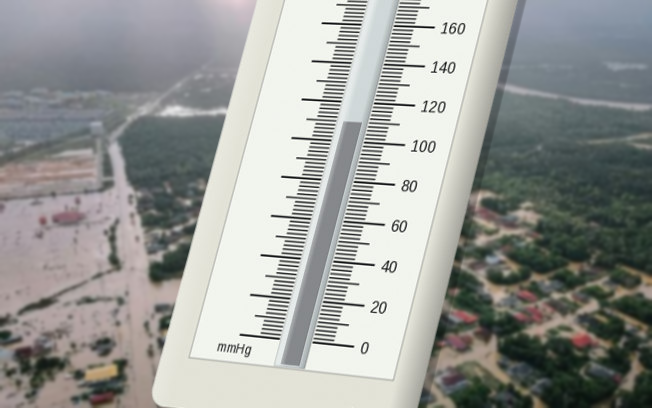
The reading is 110 mmHg
